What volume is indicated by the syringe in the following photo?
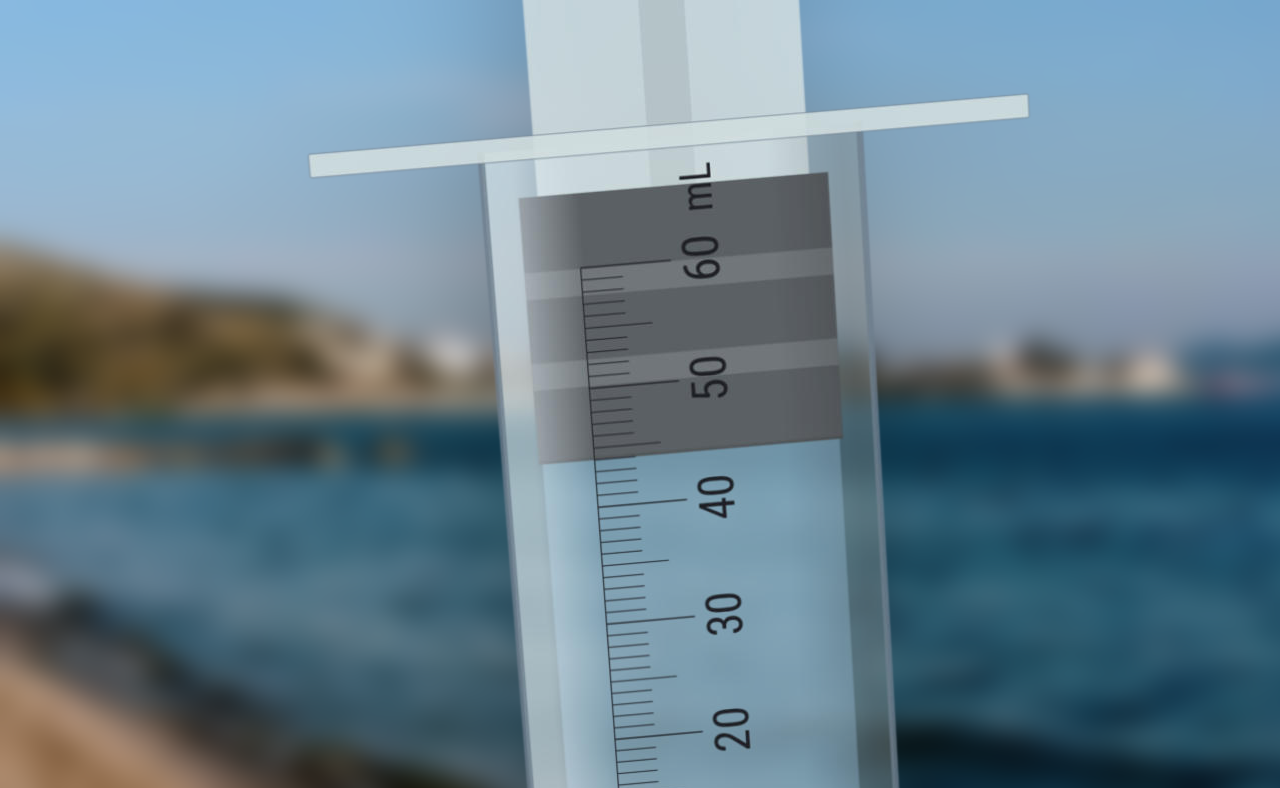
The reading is 44 mL
